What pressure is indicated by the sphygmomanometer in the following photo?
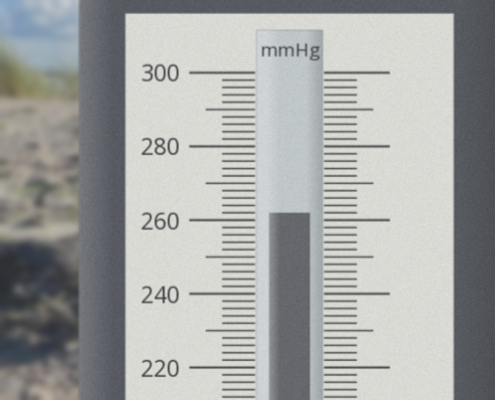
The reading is 262 mmHg
